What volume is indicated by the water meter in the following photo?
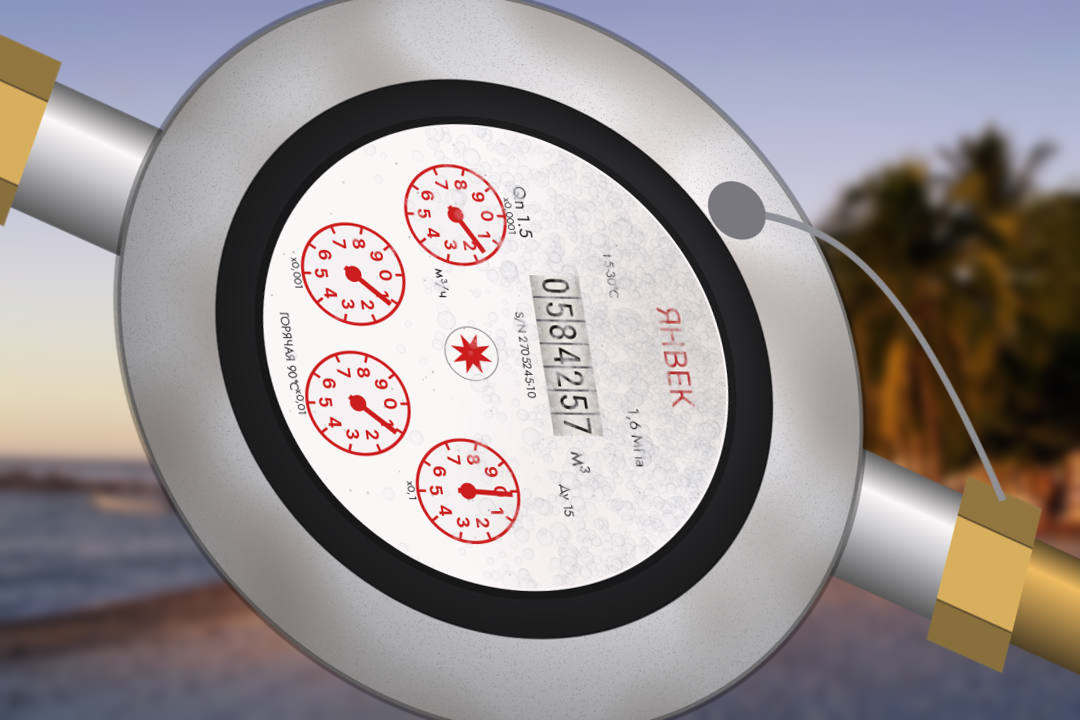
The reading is 584257.0111 m³
